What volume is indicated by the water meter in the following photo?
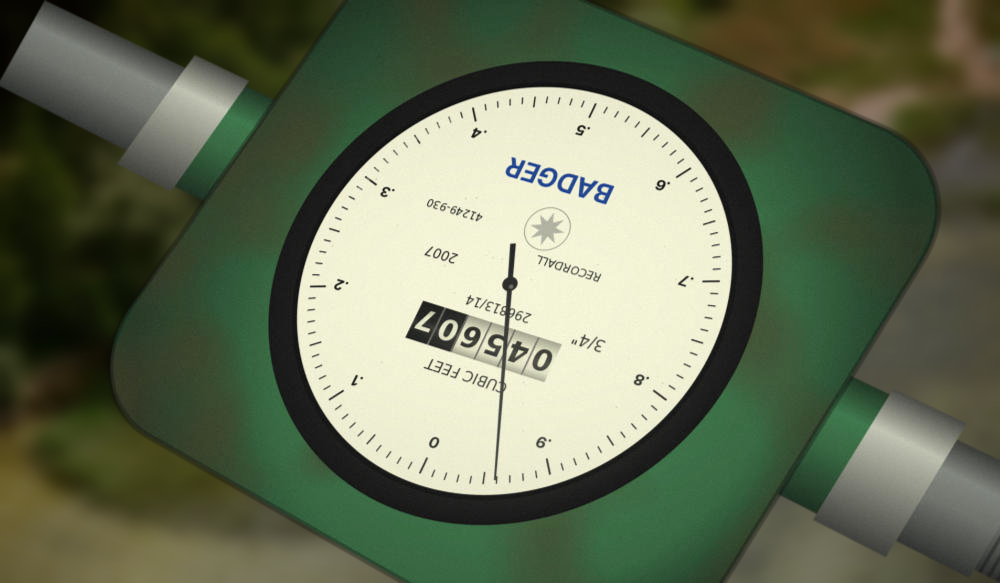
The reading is 45606.94 ft³
